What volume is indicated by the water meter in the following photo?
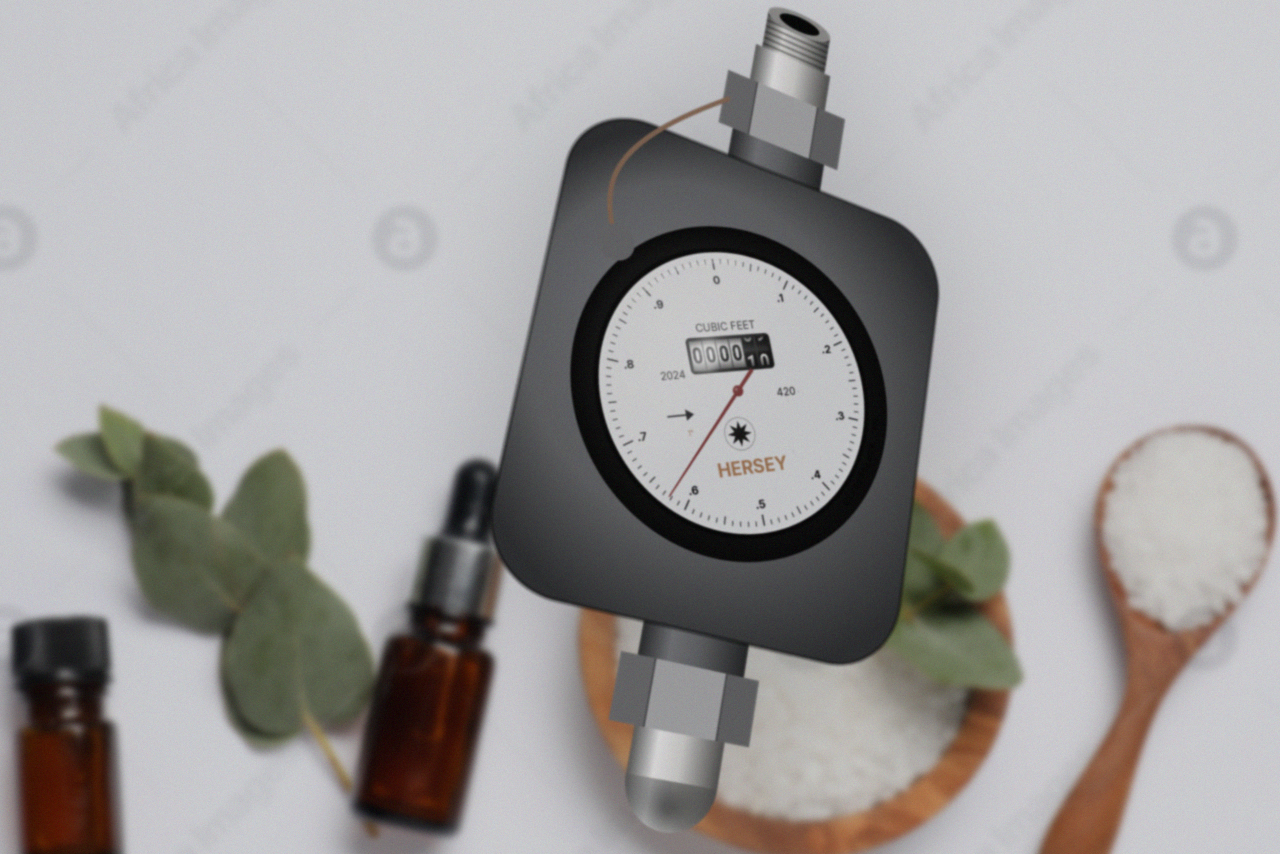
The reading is 9.62 ft³
